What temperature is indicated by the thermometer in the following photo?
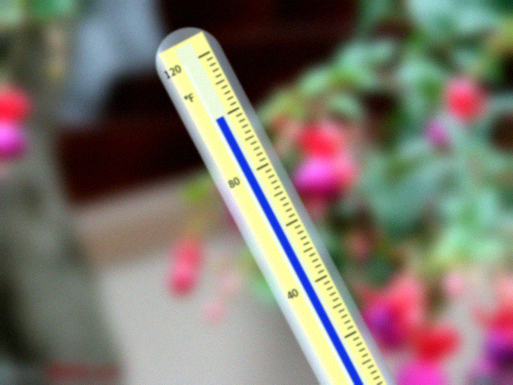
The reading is 100 °F
